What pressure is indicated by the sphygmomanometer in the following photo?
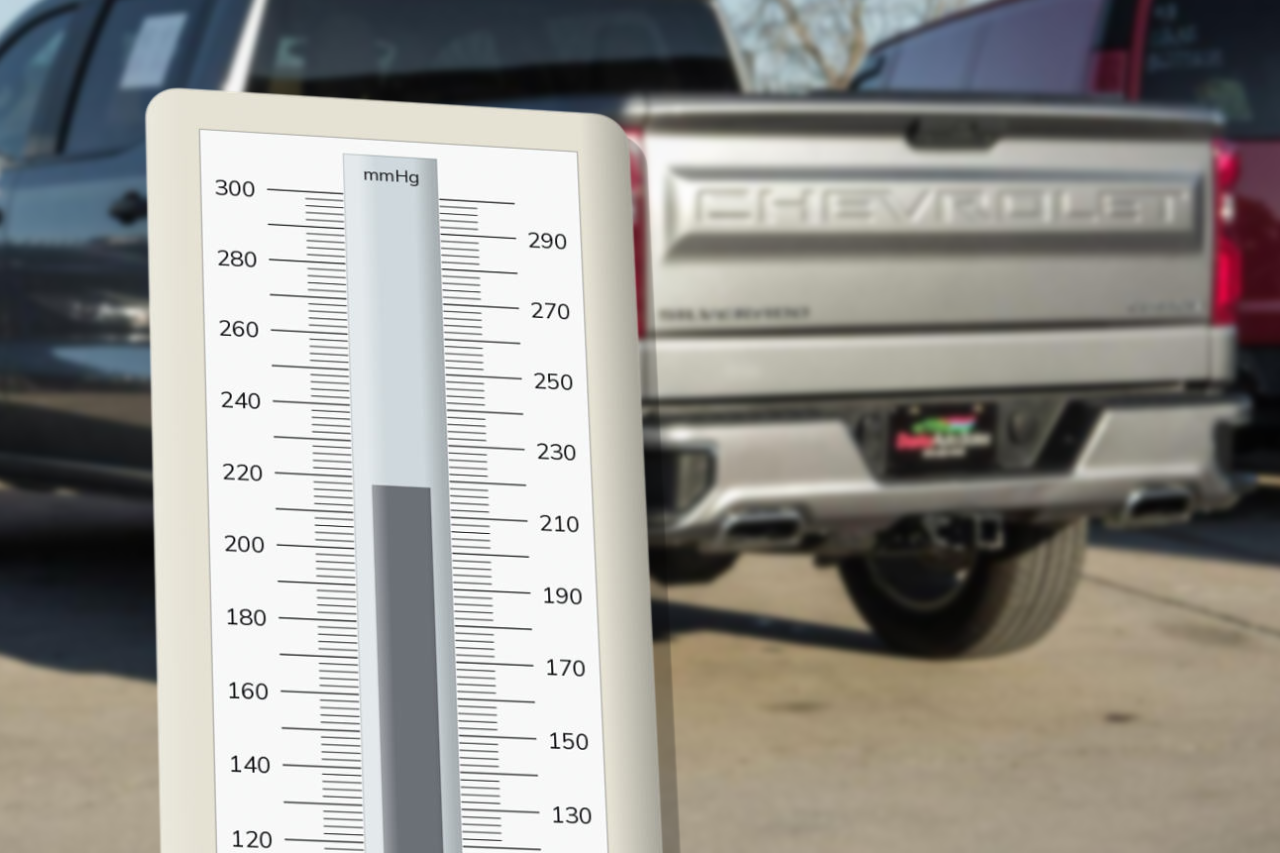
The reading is 218 mmHg
